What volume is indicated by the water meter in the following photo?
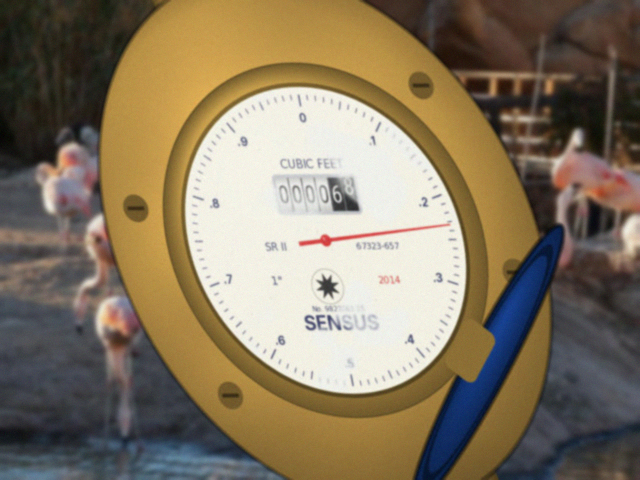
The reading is 68.23 ft³
